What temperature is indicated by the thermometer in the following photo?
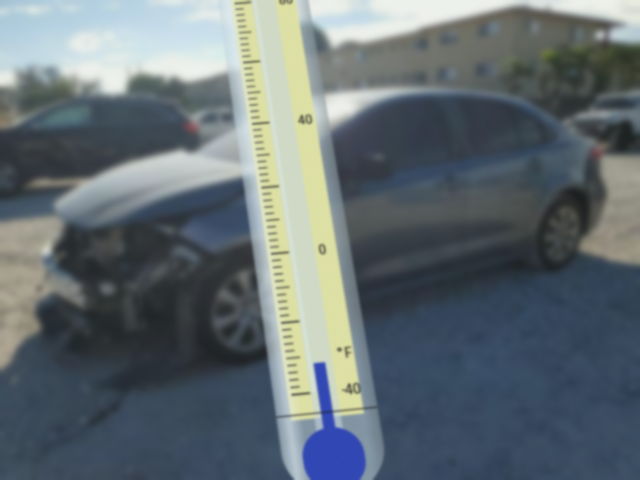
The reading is -32 °F
